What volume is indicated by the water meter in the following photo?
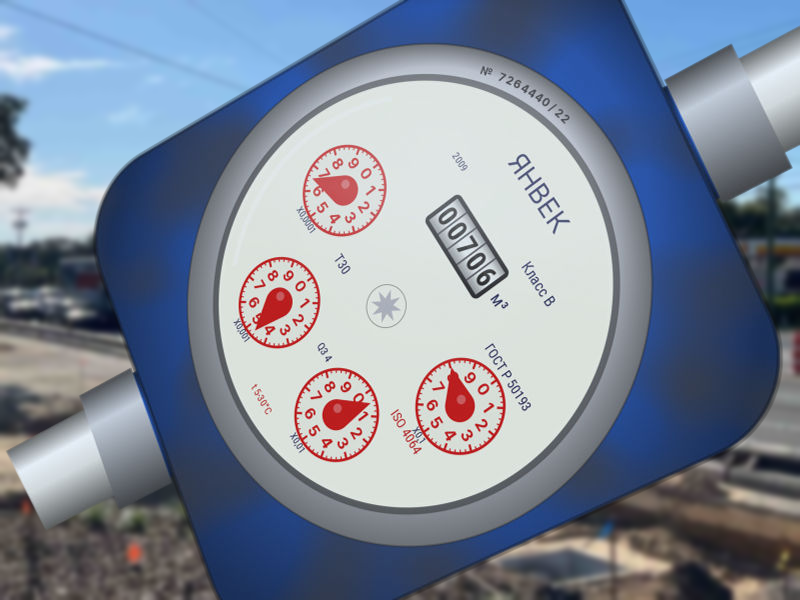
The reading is 706.8046 m³
